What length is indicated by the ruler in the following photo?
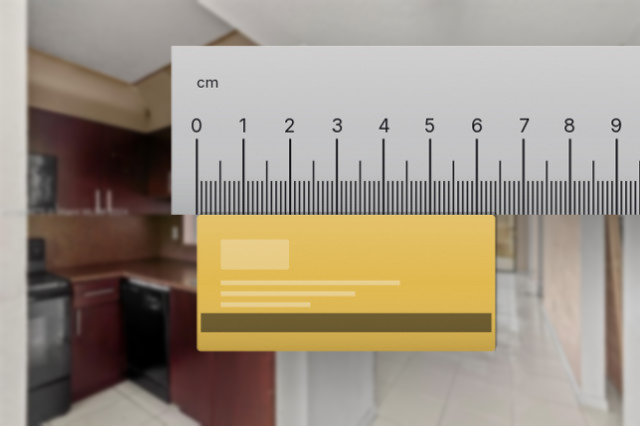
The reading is 6.4 cm
